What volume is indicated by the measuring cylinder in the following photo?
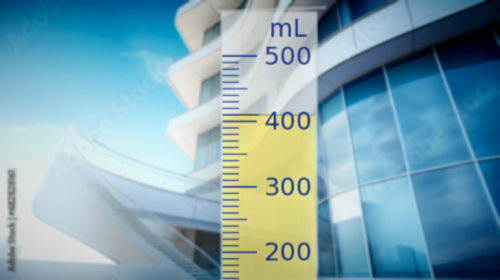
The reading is 410 mL
